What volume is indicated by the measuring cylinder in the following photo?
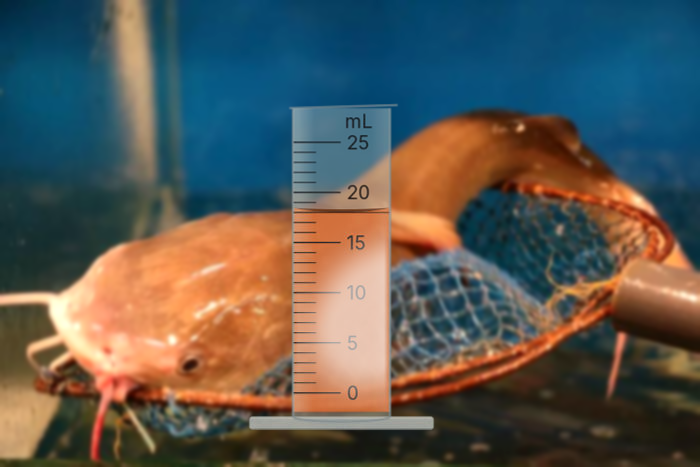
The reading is 18 mL
